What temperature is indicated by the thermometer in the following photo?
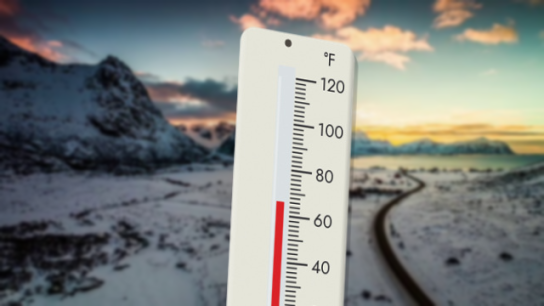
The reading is 66 °F
